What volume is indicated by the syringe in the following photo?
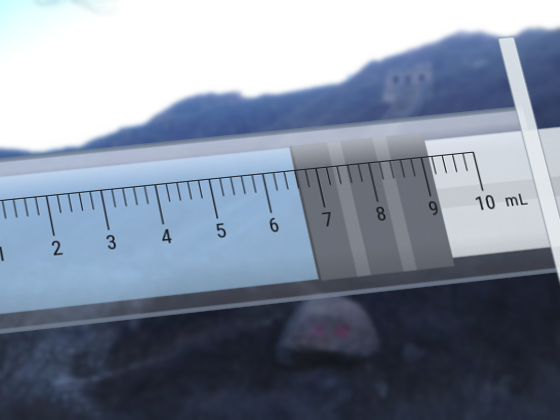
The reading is 6.6 mL
